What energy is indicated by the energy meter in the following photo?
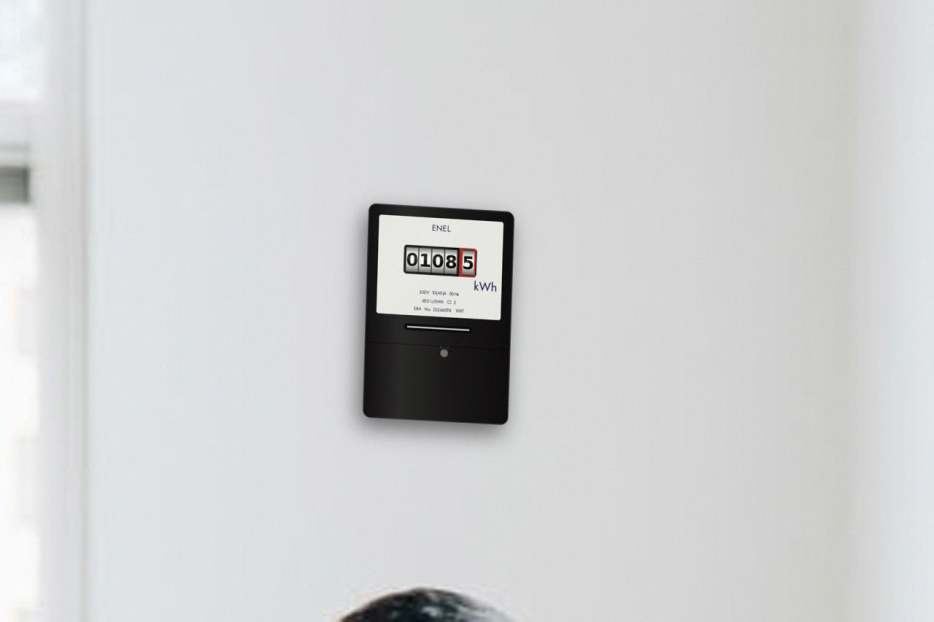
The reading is 108.5 kWh
